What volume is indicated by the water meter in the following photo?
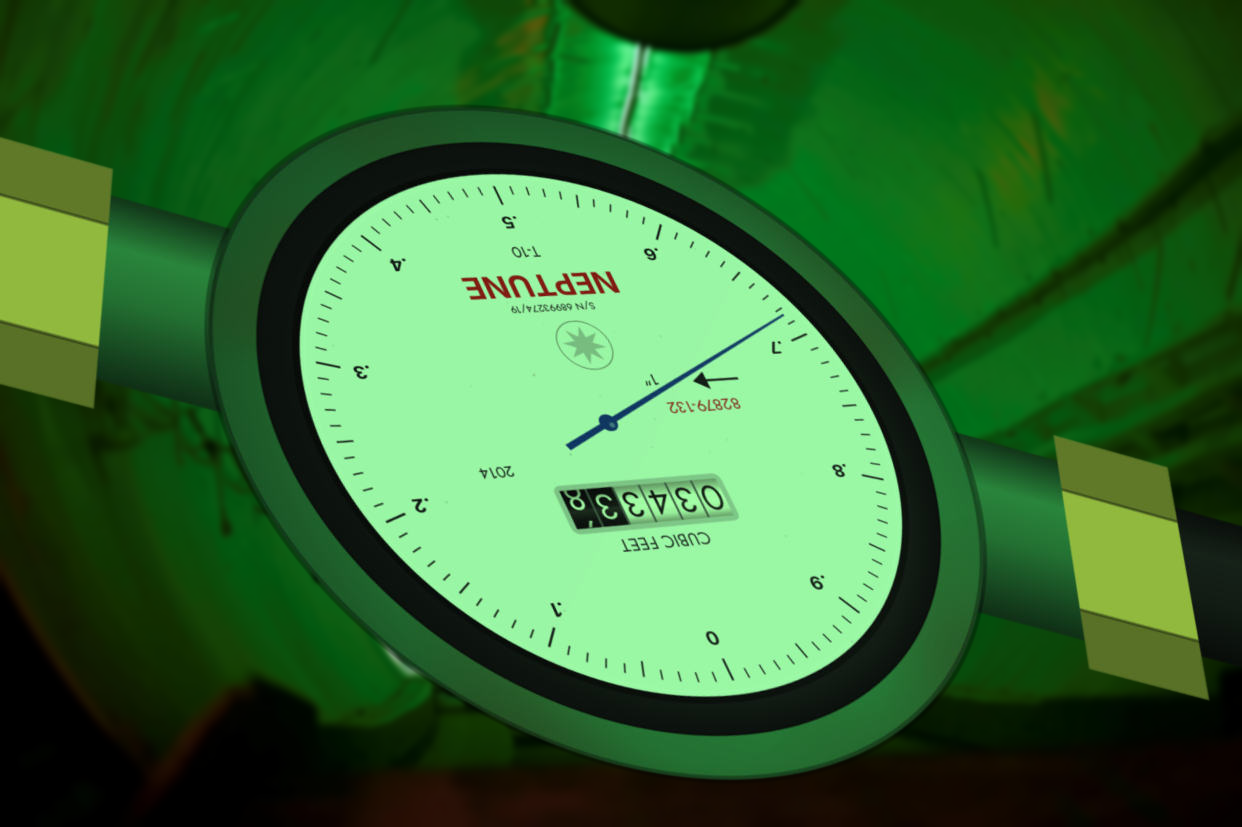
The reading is 34337.68 ft³
